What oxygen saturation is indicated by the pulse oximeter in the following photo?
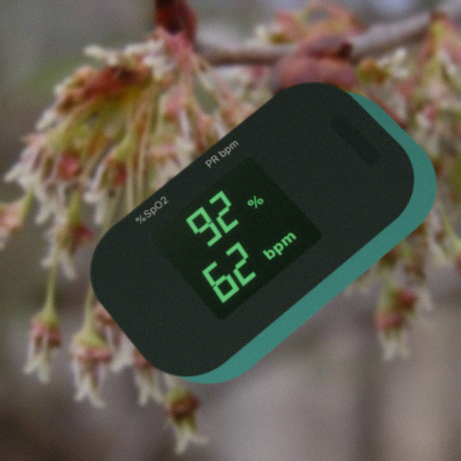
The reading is 92 %
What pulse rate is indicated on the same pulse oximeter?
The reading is 62 bpm
